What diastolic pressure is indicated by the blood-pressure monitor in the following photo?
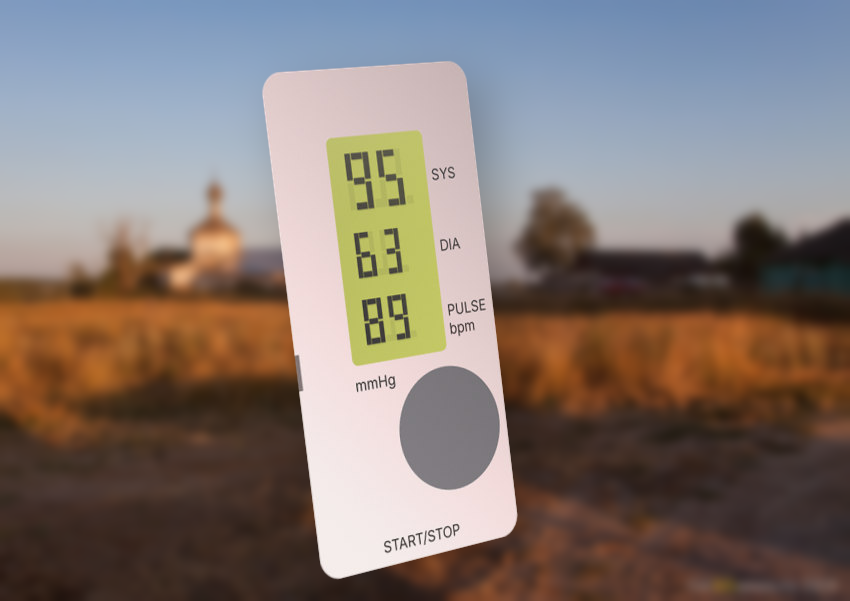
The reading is 63 mmHg
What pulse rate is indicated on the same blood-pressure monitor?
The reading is 89 bpm
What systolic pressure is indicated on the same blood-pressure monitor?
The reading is 95 mmHg
